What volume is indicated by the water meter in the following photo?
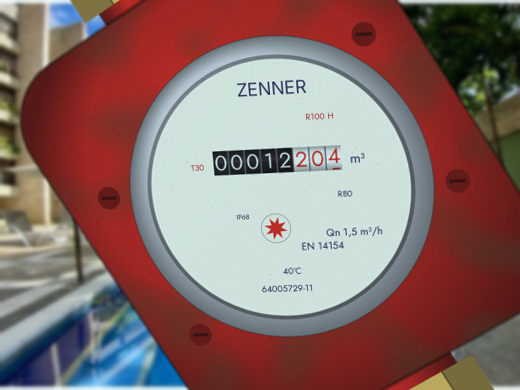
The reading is 12.204 m³
